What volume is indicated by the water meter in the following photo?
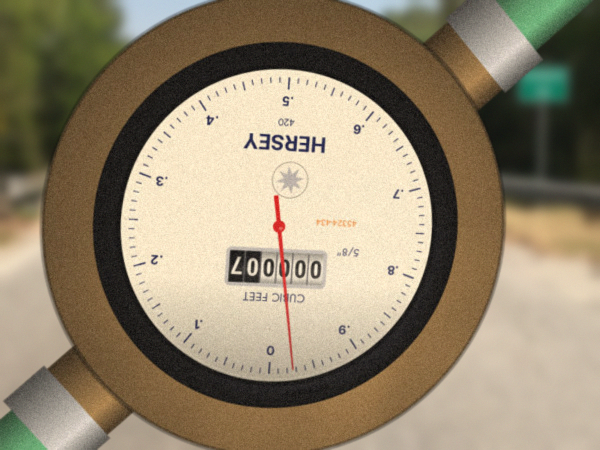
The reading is 6.97 ft³
